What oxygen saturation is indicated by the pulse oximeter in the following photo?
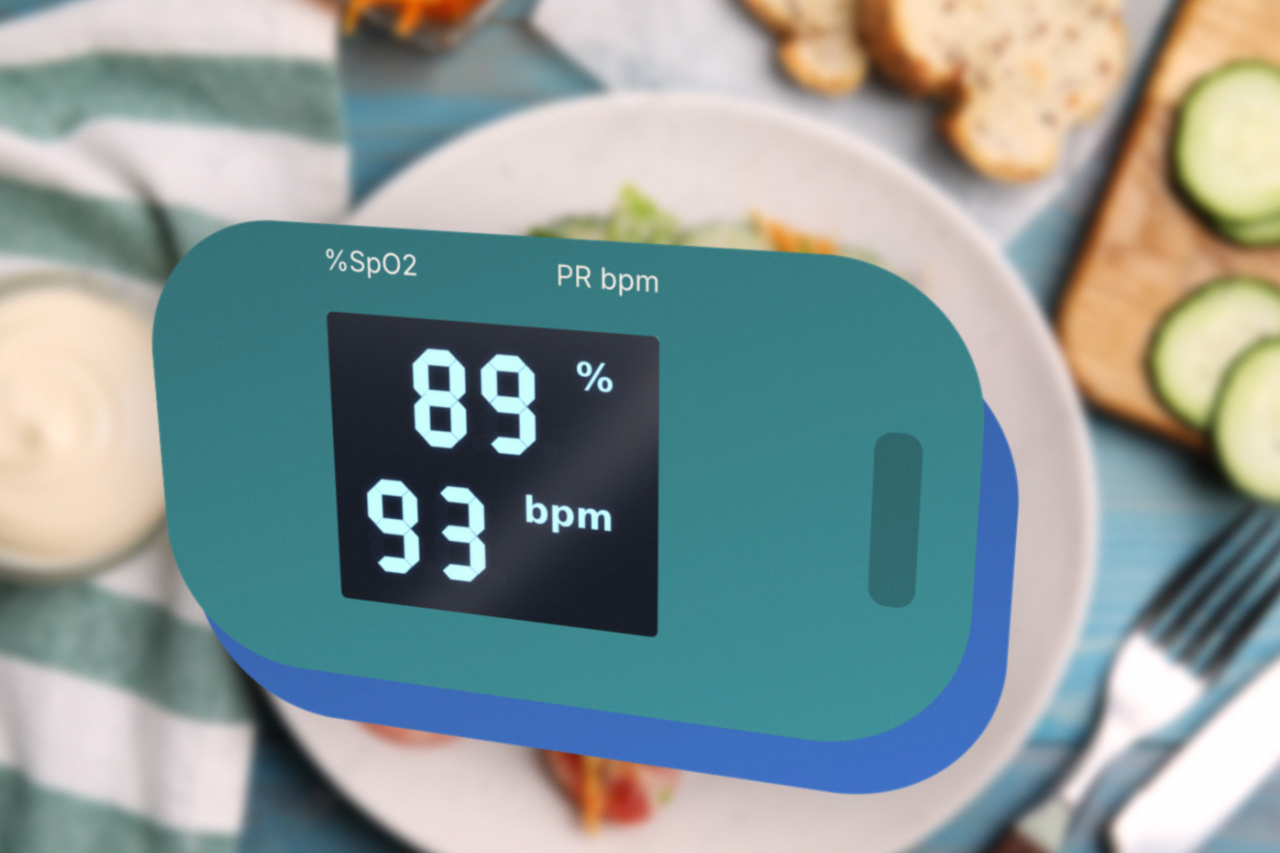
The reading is 89 %
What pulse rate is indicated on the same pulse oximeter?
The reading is 93 bpm
